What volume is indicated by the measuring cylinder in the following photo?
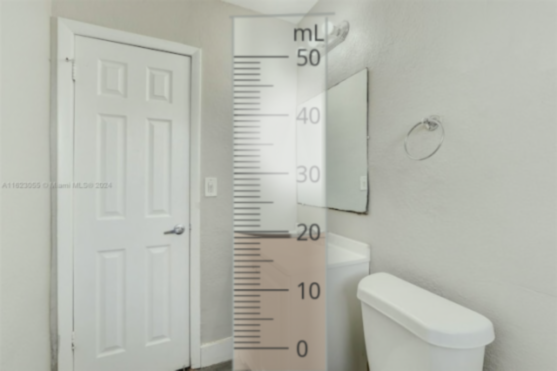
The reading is 19 mL
